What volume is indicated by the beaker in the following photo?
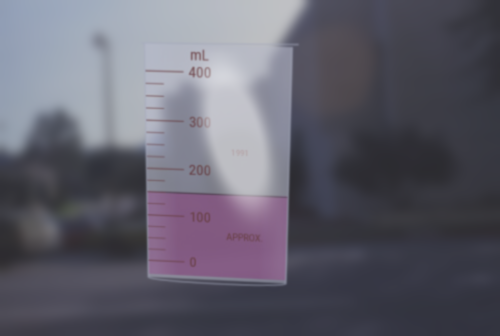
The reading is 150 mL
